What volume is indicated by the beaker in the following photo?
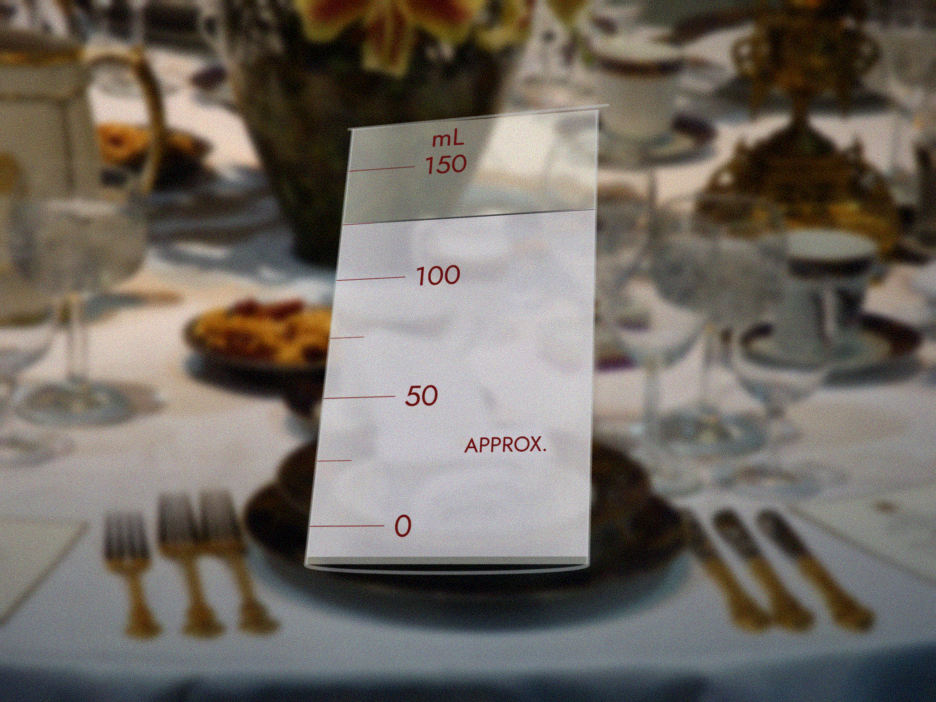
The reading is 125 mL
